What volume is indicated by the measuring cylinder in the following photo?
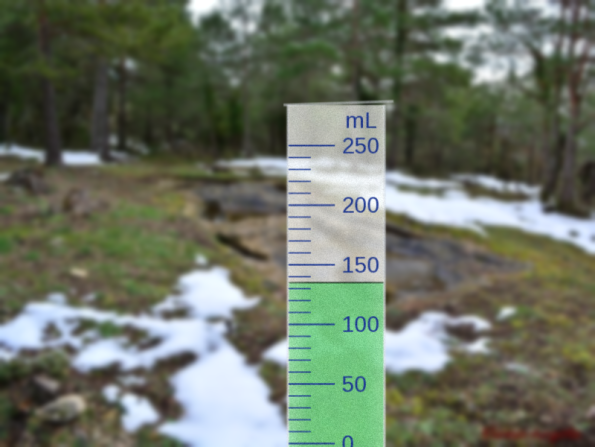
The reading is 135 mL
